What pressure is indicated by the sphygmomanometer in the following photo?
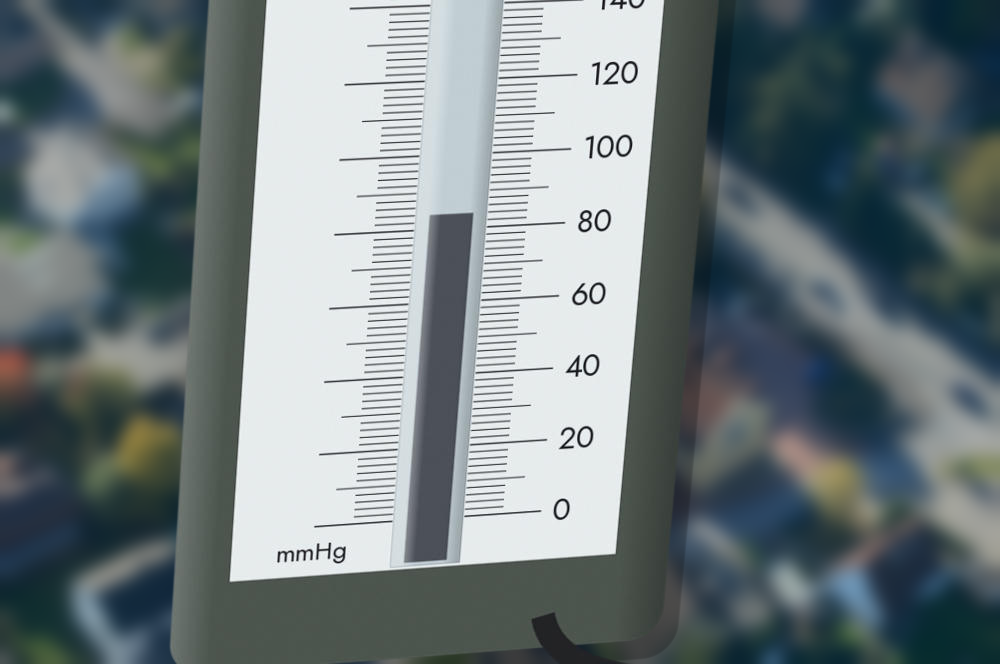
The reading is 84 mmHg
